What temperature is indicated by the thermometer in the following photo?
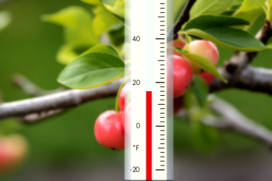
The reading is 16 °F
